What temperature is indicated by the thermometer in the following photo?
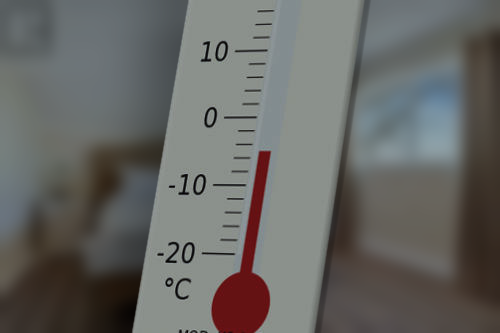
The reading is -5 °C
